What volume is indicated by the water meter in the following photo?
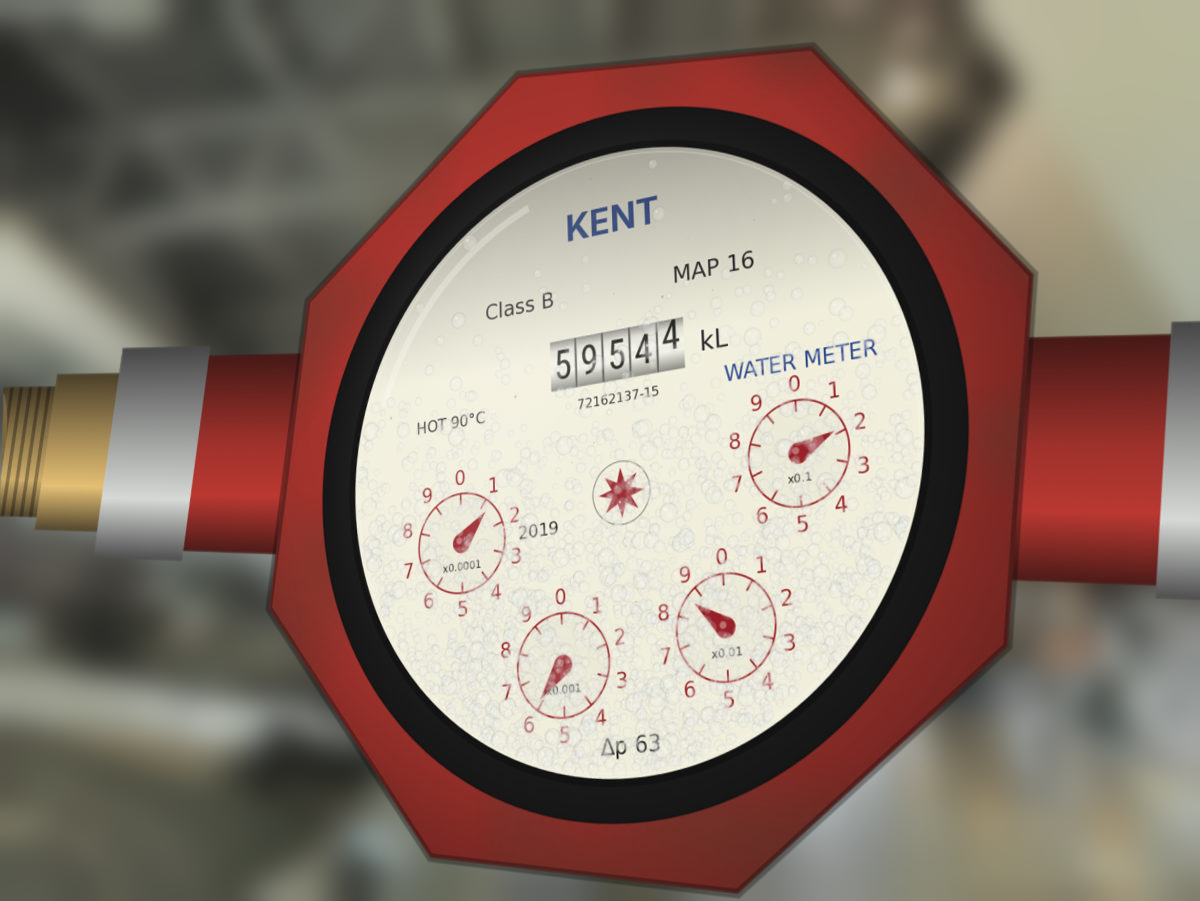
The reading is 59544.1861 kL
